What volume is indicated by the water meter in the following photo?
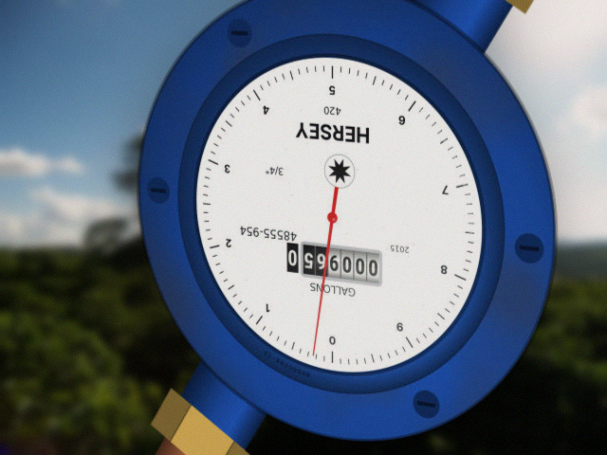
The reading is 9650.2 gal
